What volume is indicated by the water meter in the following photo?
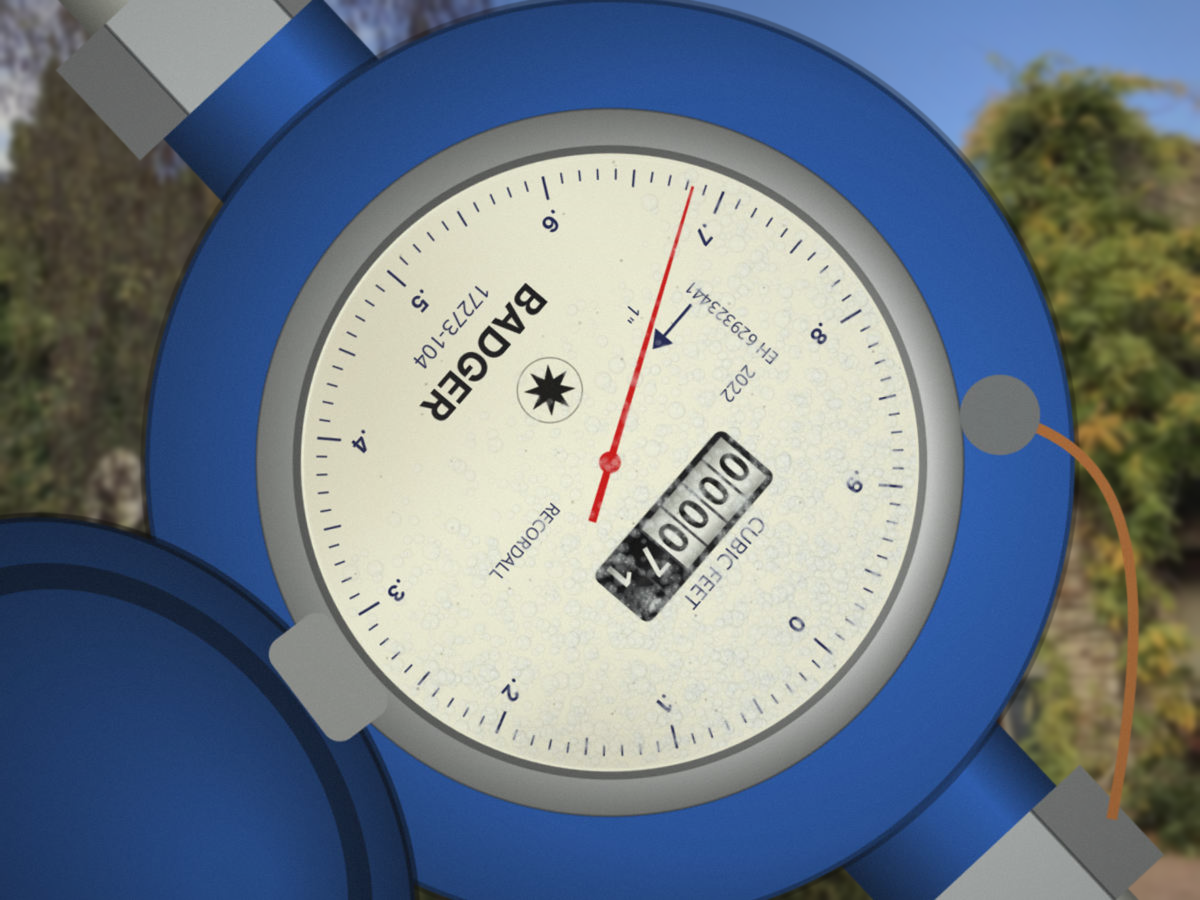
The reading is 70.68 ft³
